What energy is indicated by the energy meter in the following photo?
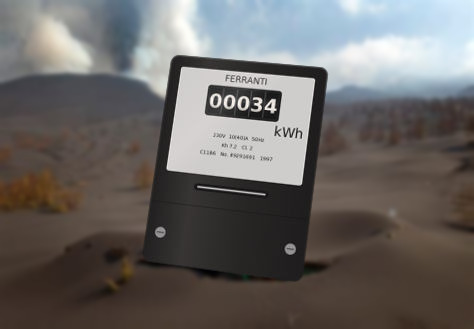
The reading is 34 kWh
